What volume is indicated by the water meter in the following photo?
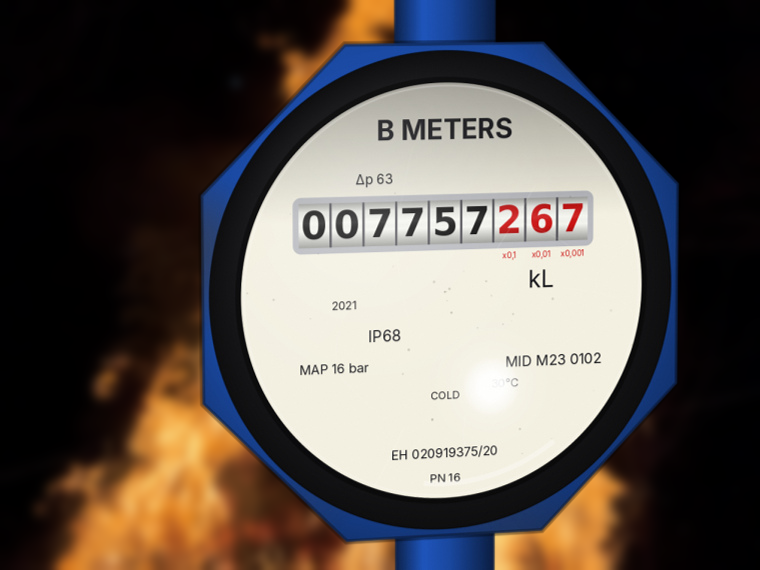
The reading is 7757.267 kL
